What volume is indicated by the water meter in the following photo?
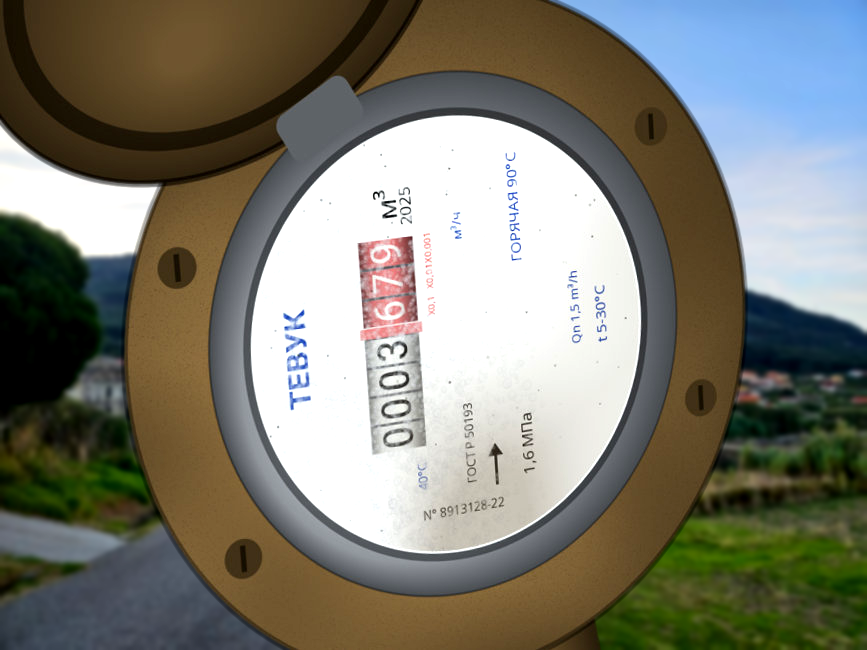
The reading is 3.679 m³
